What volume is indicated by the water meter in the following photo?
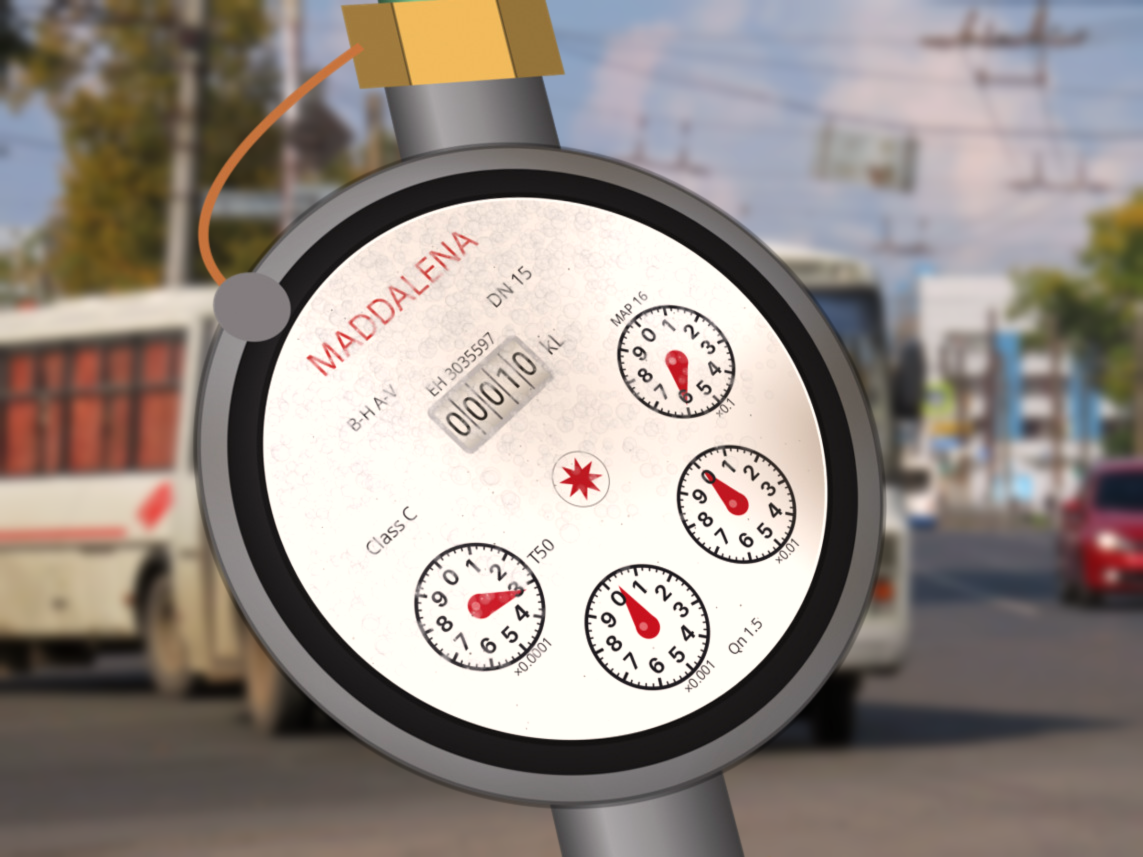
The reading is 10.6003 kL
